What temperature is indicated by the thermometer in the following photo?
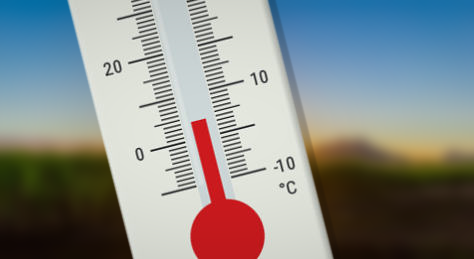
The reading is 4 °C
